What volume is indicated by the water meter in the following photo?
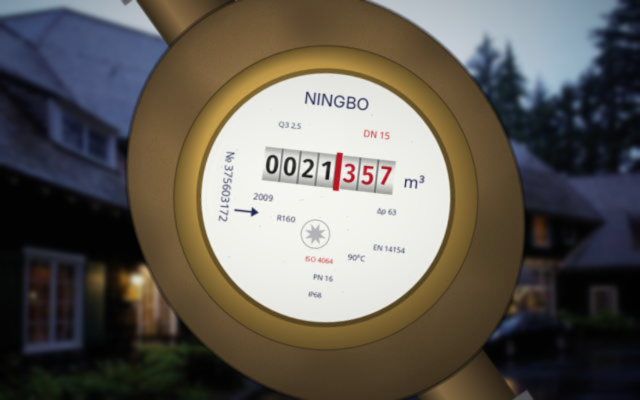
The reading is 21.357 m³
